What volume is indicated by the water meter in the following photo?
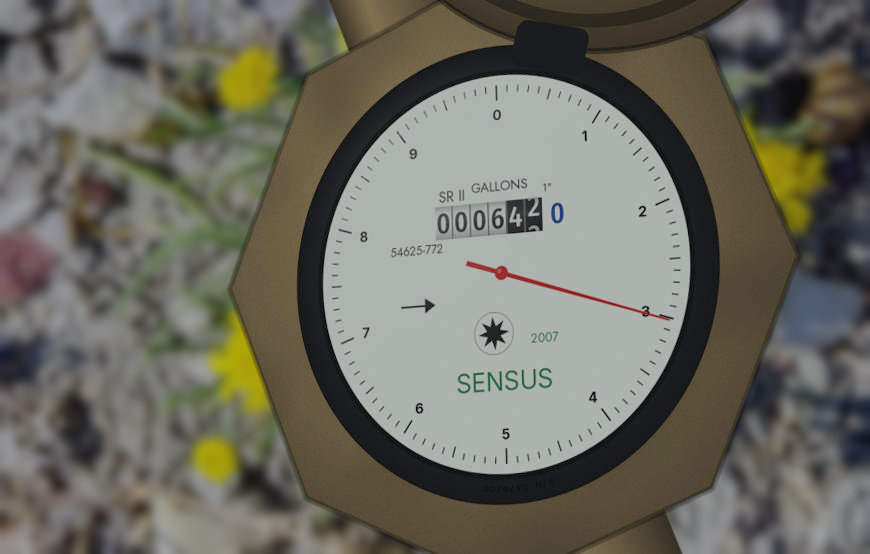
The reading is 6423.0 gal
